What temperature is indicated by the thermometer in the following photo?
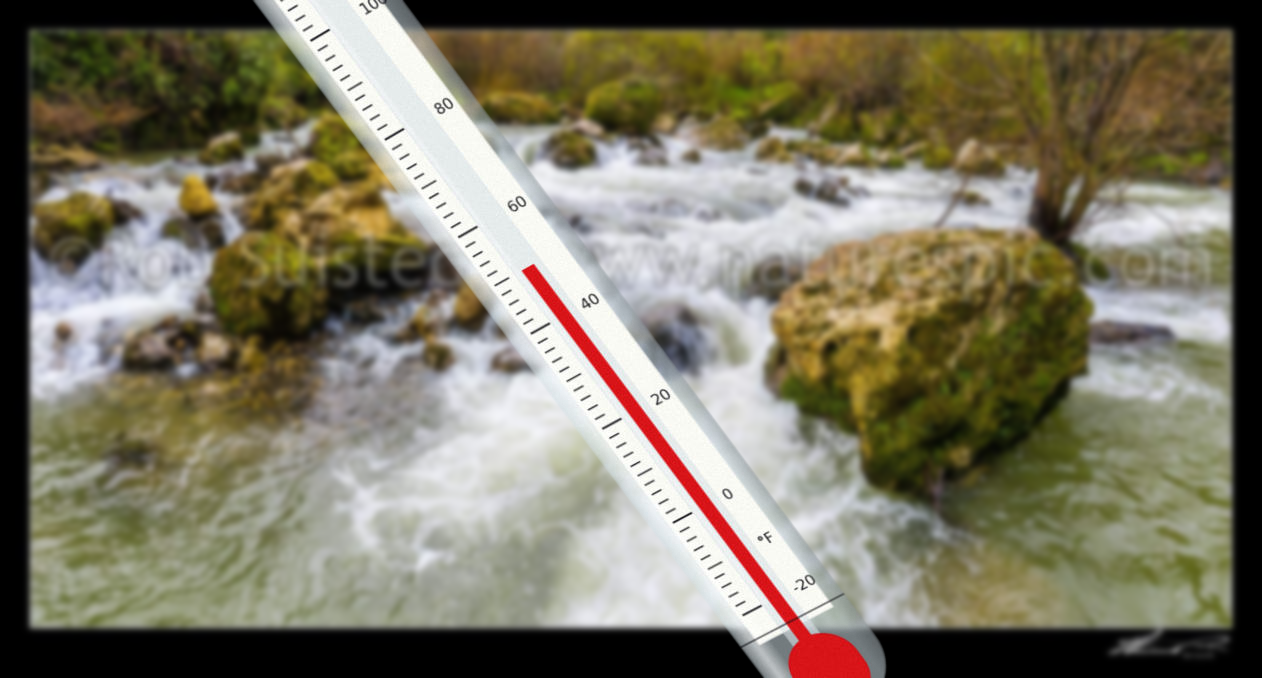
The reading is 50 °F
